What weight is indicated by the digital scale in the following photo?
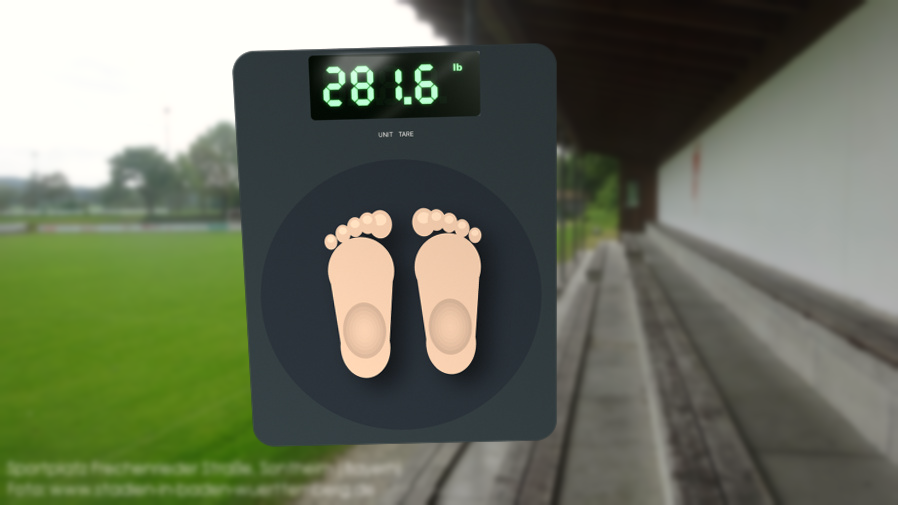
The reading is 281.6 lb
